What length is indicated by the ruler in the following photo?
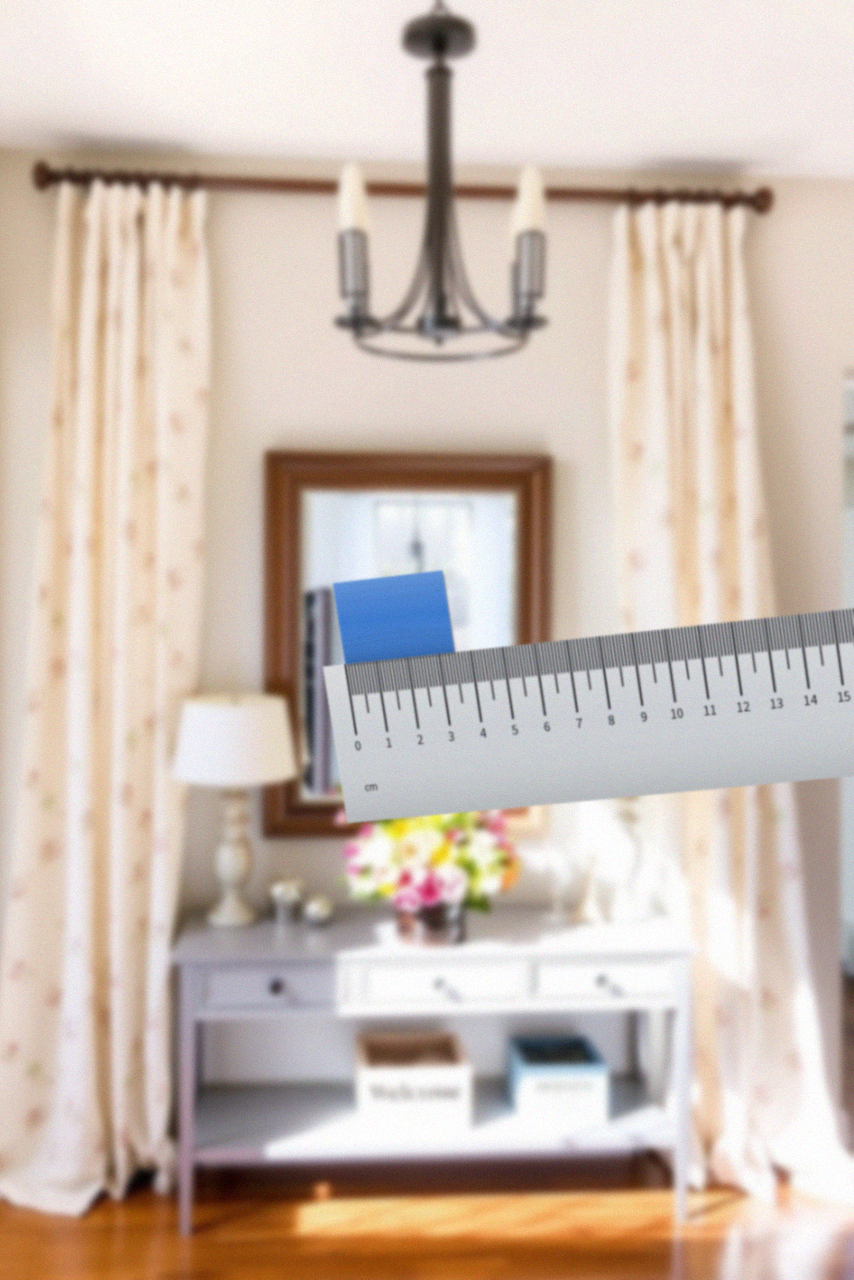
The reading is 3.5 cm
